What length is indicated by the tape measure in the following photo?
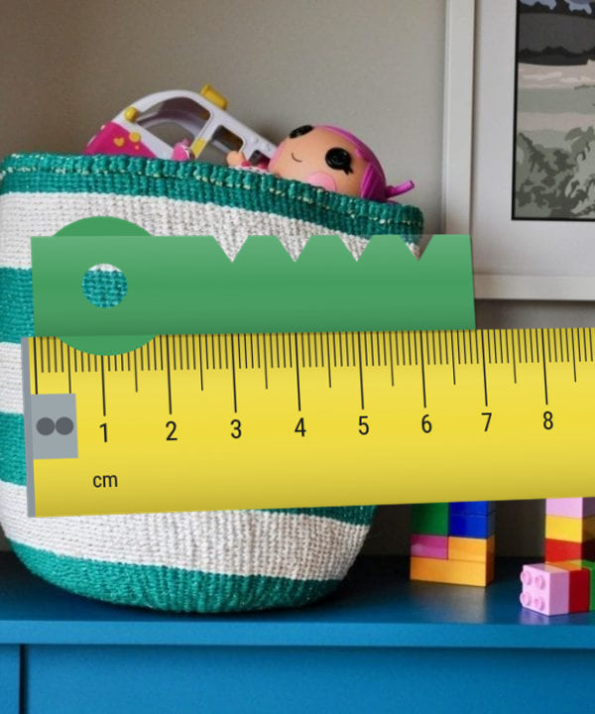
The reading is 6.9 cm
